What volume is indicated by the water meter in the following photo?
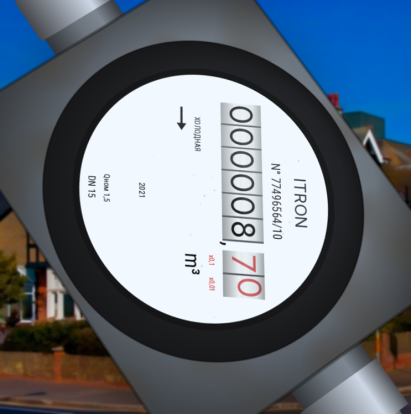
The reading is 8.70 m³
